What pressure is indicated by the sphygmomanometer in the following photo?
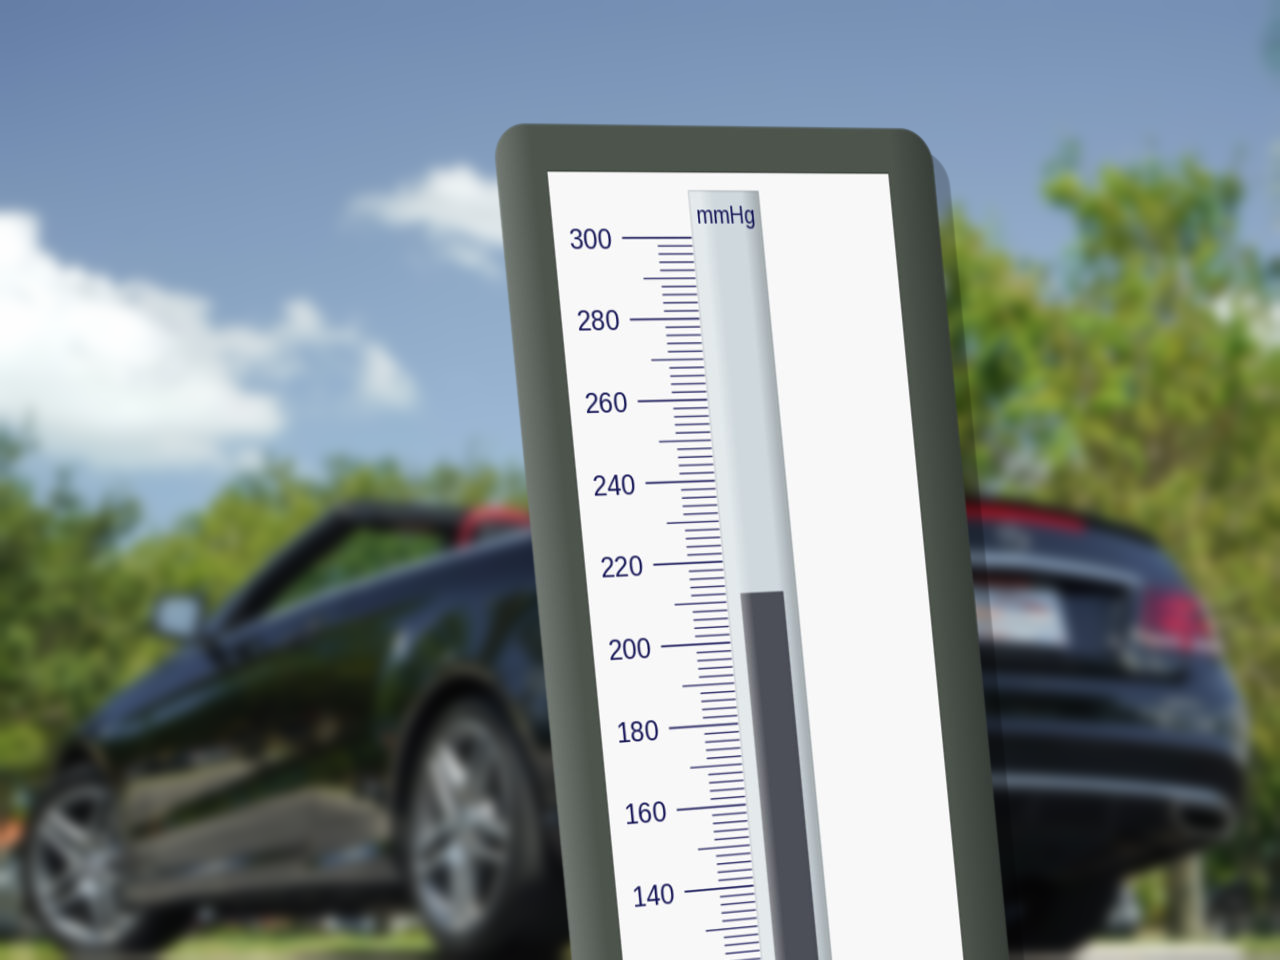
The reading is 212 mmHg
